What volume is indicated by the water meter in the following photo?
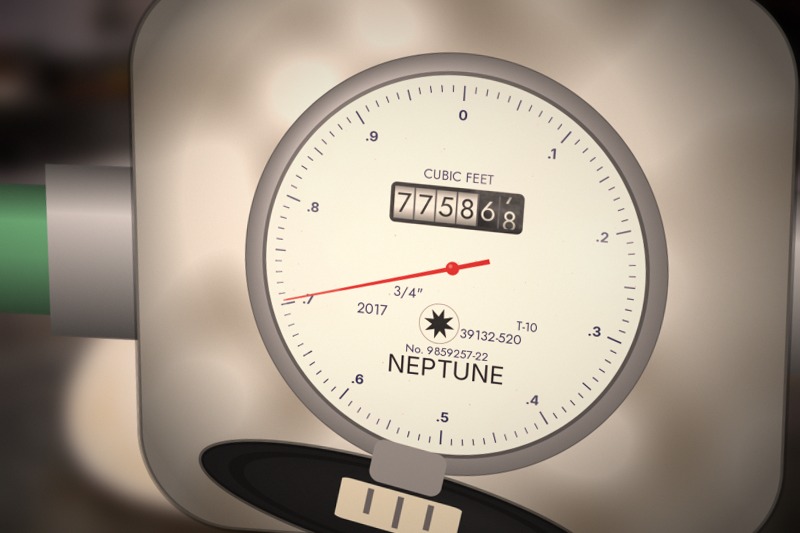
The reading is 775867.70 ft³
